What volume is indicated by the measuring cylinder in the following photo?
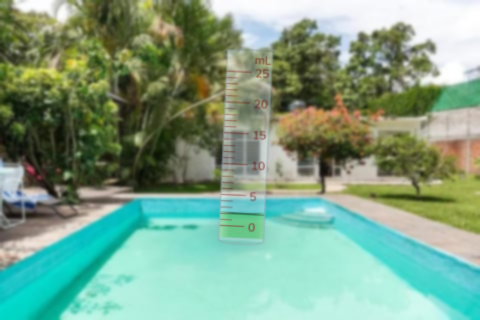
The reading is 2 mL
